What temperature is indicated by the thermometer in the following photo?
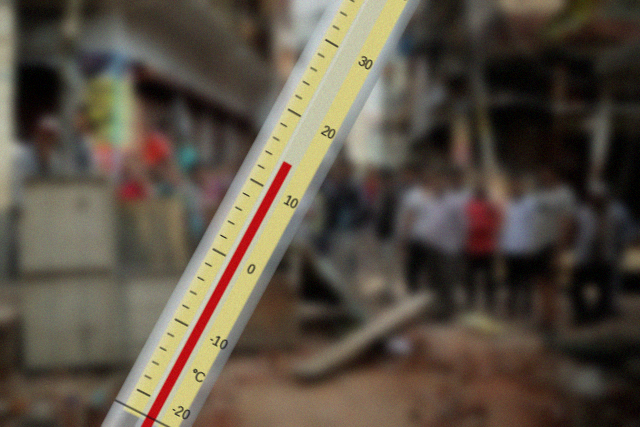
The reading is 14 °C
